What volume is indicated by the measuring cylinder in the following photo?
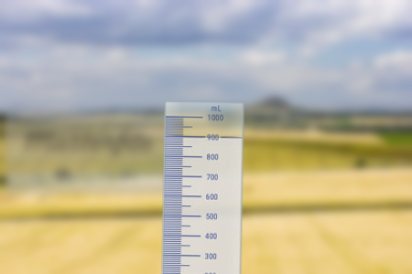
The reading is 900 mL
